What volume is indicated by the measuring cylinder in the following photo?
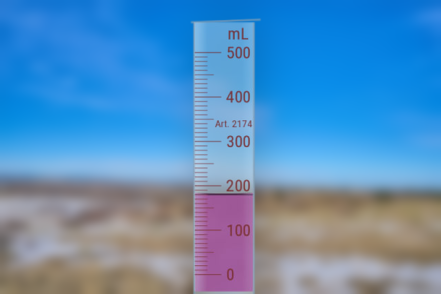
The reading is 180 mL
